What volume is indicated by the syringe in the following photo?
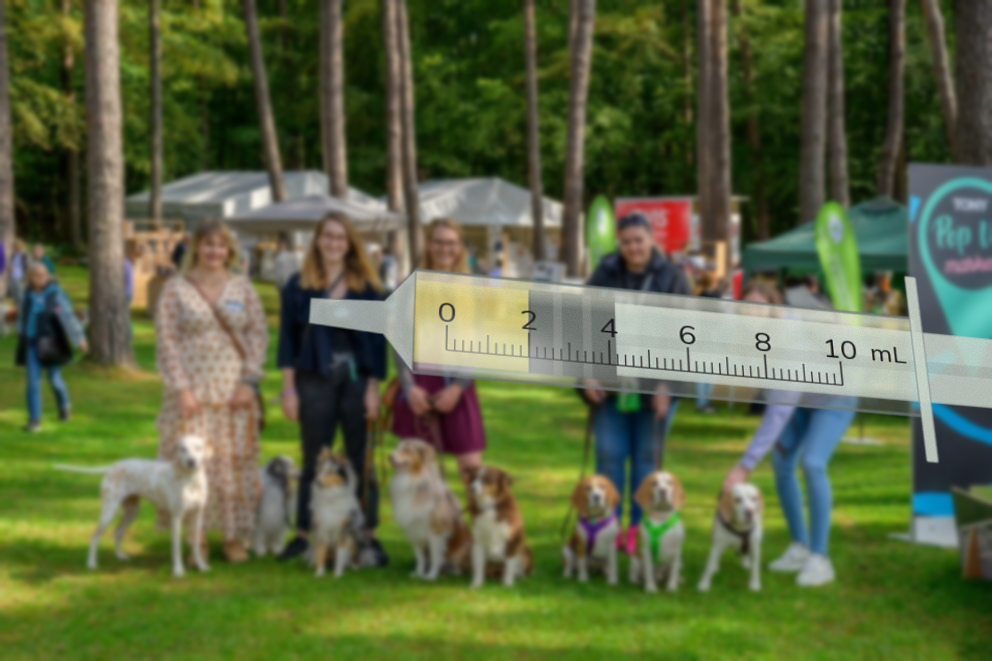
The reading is 2 mL
